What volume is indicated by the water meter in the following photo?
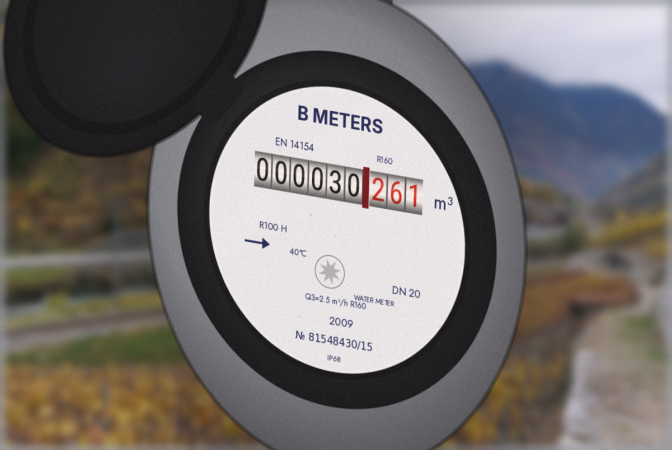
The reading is 30.261 m³
